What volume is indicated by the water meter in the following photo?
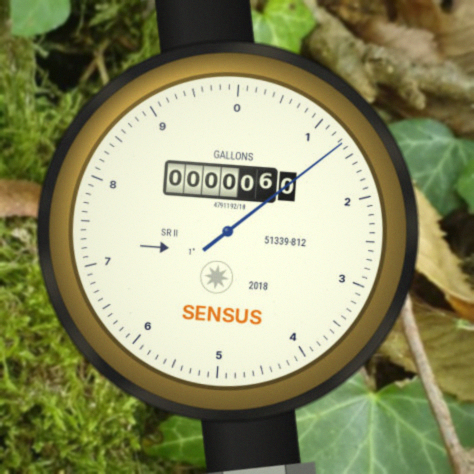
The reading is 61.3 gal
